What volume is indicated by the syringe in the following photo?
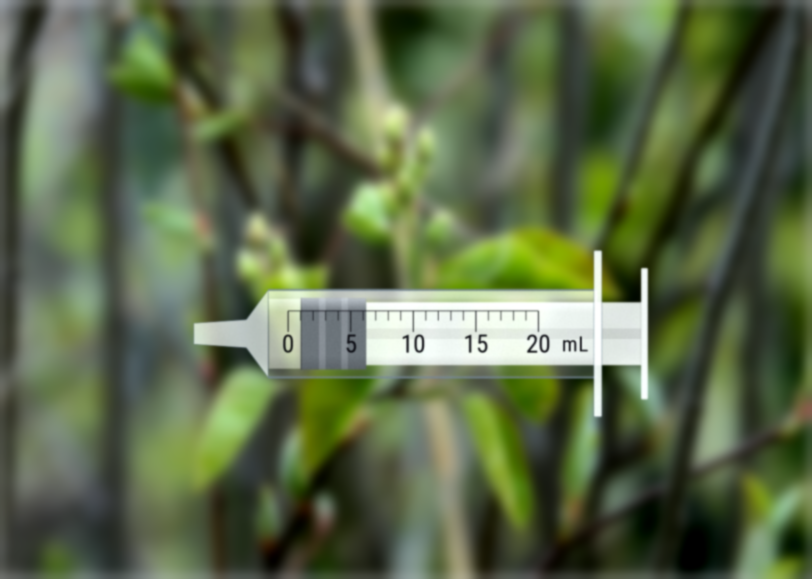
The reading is 1 mL
